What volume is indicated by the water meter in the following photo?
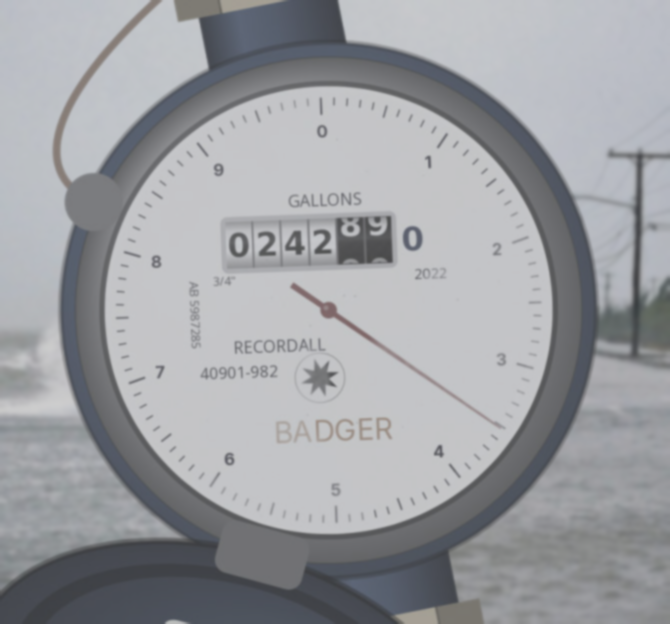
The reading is 242893.5 gal
